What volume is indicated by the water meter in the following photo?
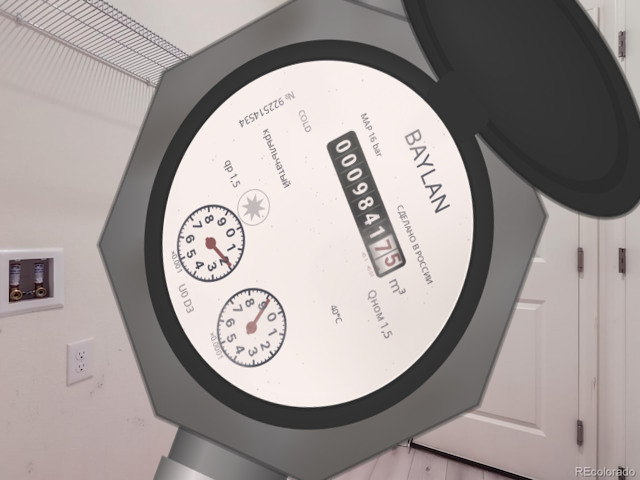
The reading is 9841.7519 m³
